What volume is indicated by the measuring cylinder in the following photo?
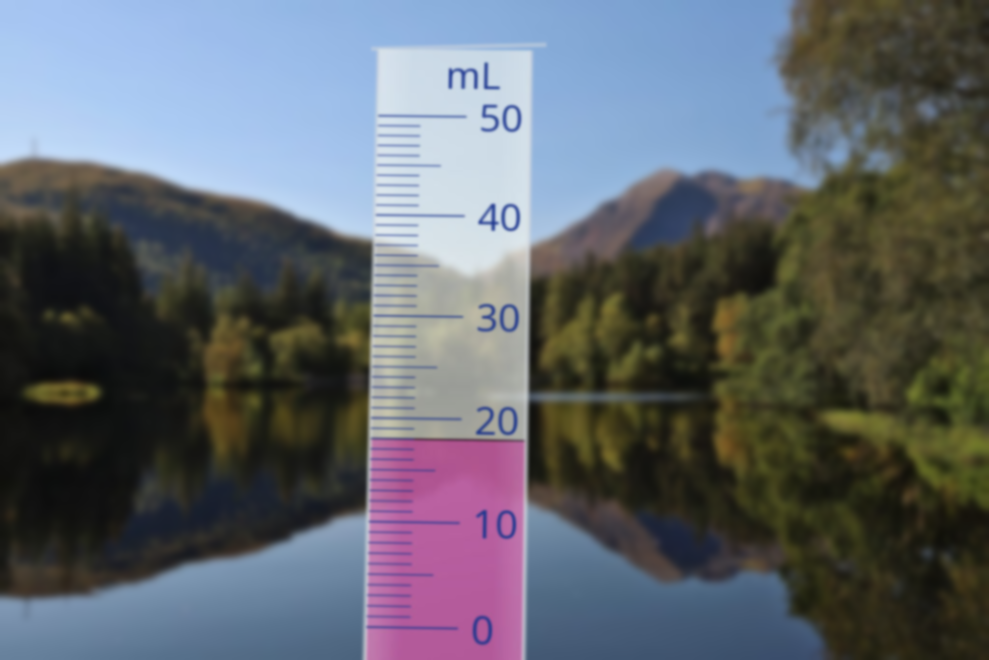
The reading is 18 mL
